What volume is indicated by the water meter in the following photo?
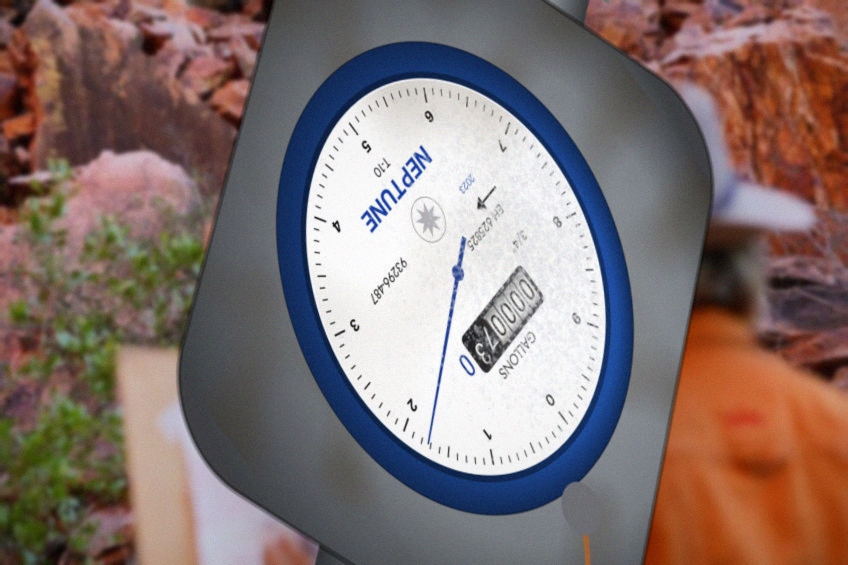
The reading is 731.7 gal
